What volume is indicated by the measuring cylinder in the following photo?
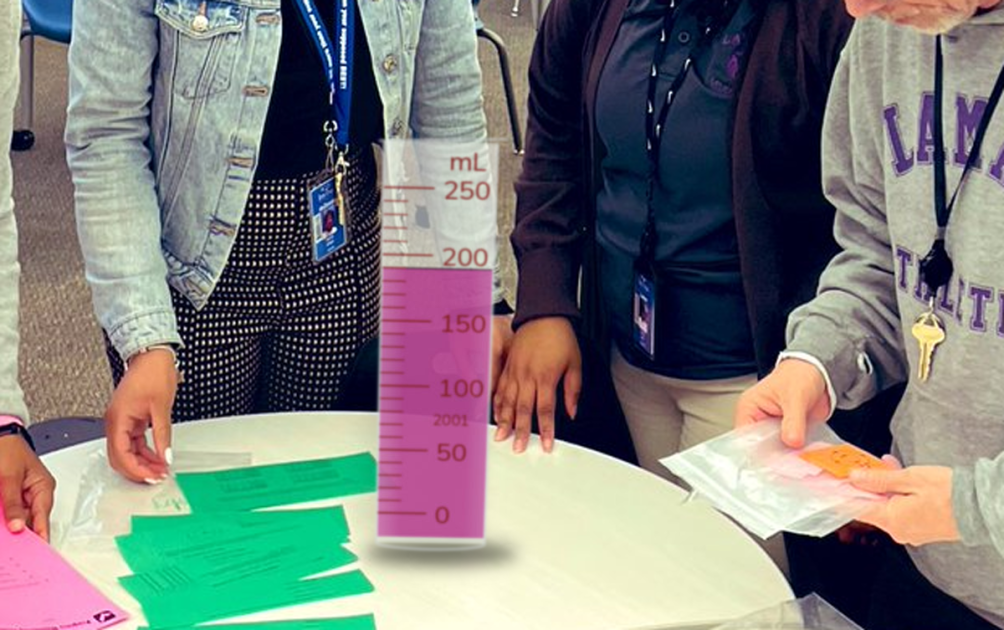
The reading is 190 mL
